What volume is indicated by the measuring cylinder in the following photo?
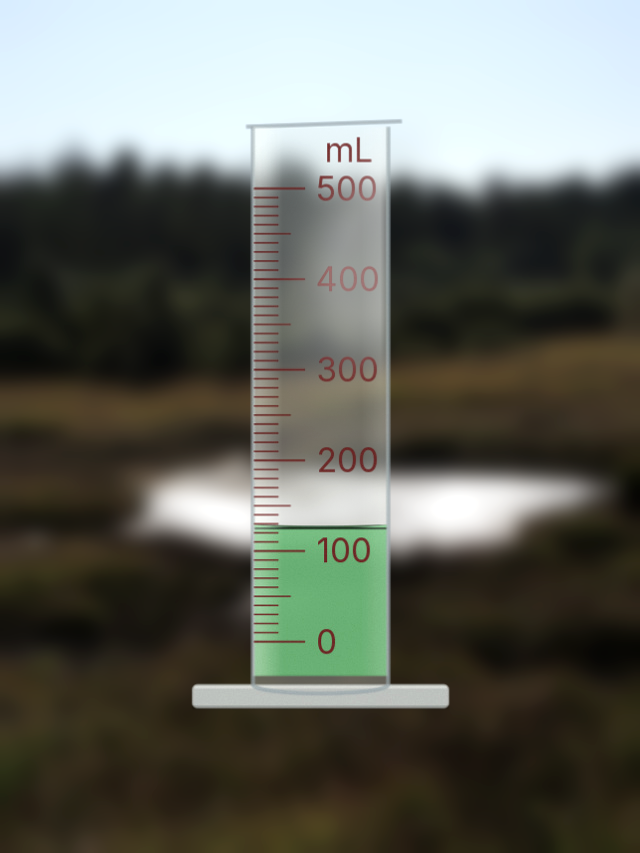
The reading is 125 mL
